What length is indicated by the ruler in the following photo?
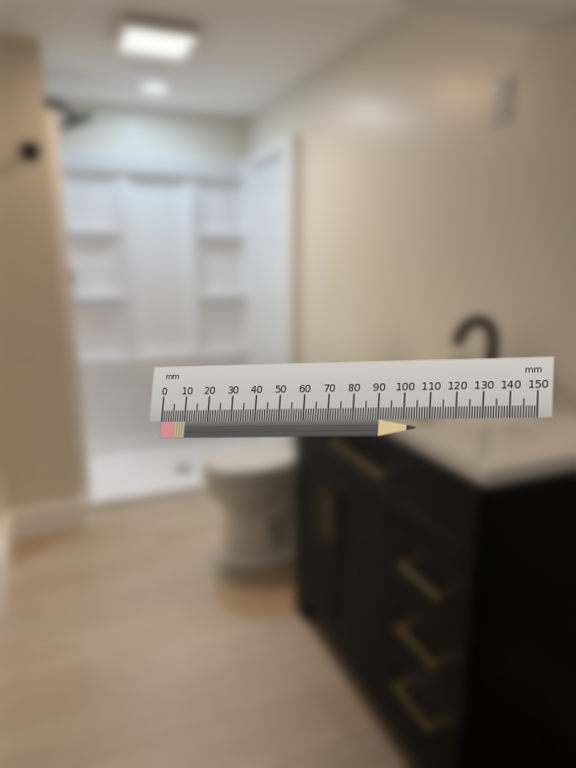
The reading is 105 mm
